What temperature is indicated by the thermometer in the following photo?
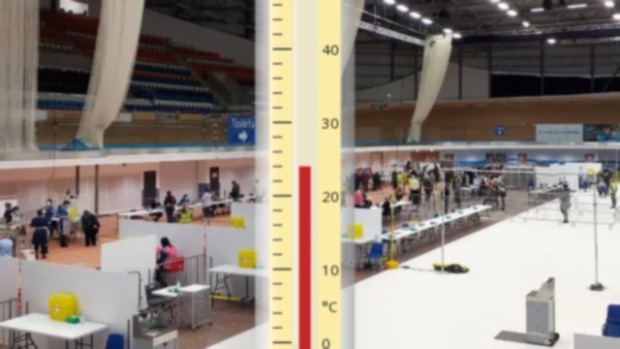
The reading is 24 °C
